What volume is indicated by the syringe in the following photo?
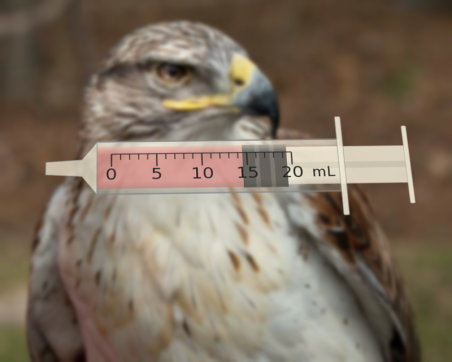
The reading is 14.5 mL
